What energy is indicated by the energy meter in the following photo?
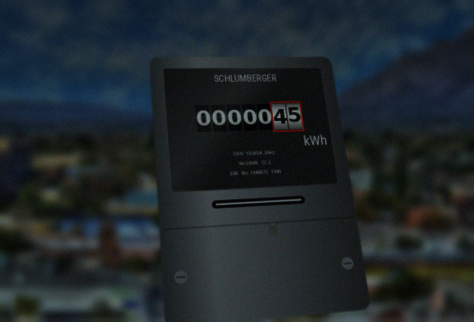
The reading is 0.45 kWh
